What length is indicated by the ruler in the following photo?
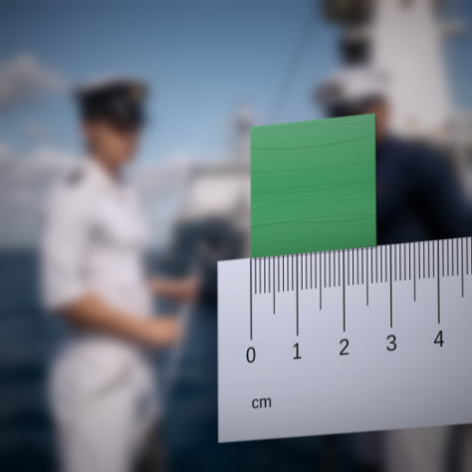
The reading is 2.7 cm
